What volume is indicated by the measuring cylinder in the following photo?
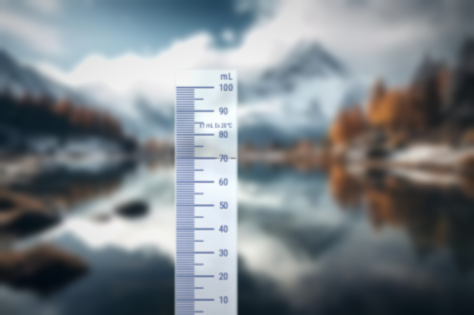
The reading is 70 mL
